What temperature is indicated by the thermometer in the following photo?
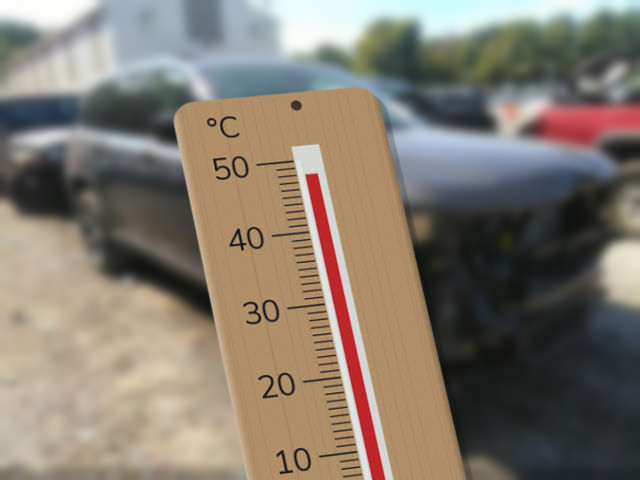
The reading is 48 °C
